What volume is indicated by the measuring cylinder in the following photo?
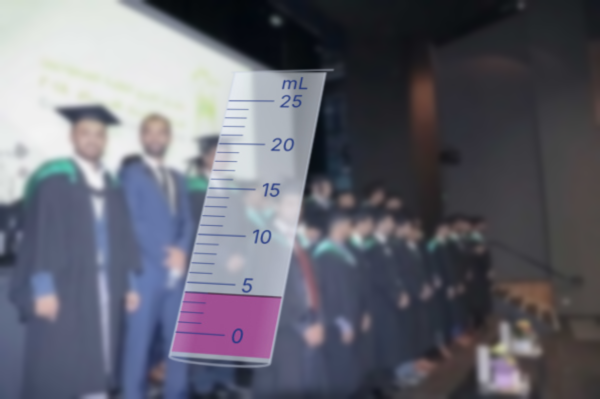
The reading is 4 mL
